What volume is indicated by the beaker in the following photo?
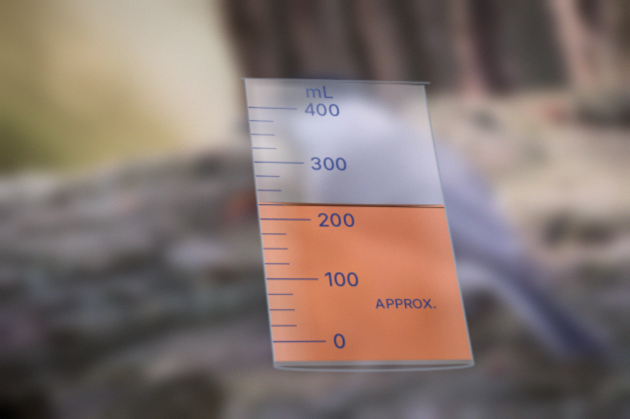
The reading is 225 mL
